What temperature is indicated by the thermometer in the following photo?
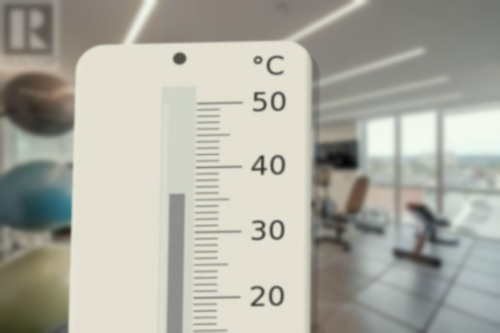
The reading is 36 °C
